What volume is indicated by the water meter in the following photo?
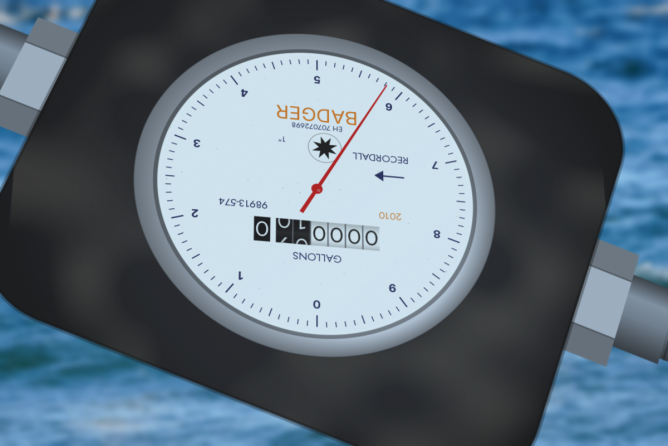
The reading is 95.8 gal
